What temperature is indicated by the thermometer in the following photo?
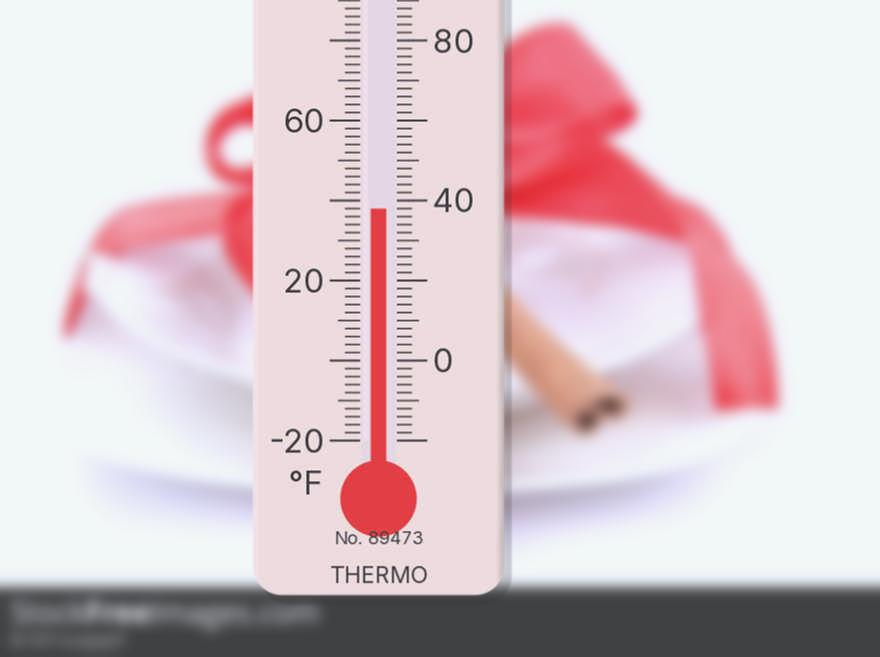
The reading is 38 °F
